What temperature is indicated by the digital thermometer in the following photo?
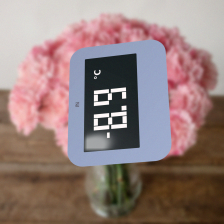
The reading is -8.9 °C
